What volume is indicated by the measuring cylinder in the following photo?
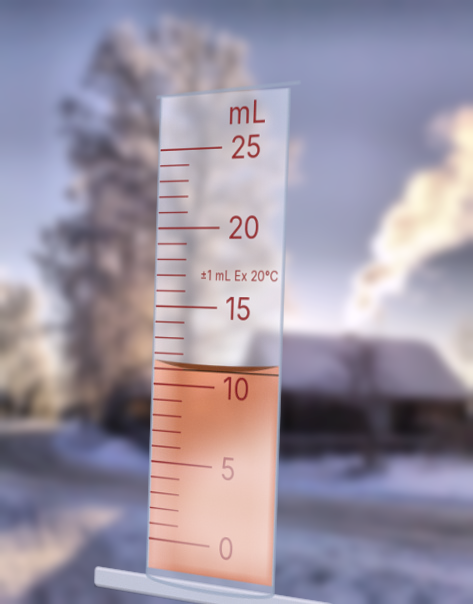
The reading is 11 mL
